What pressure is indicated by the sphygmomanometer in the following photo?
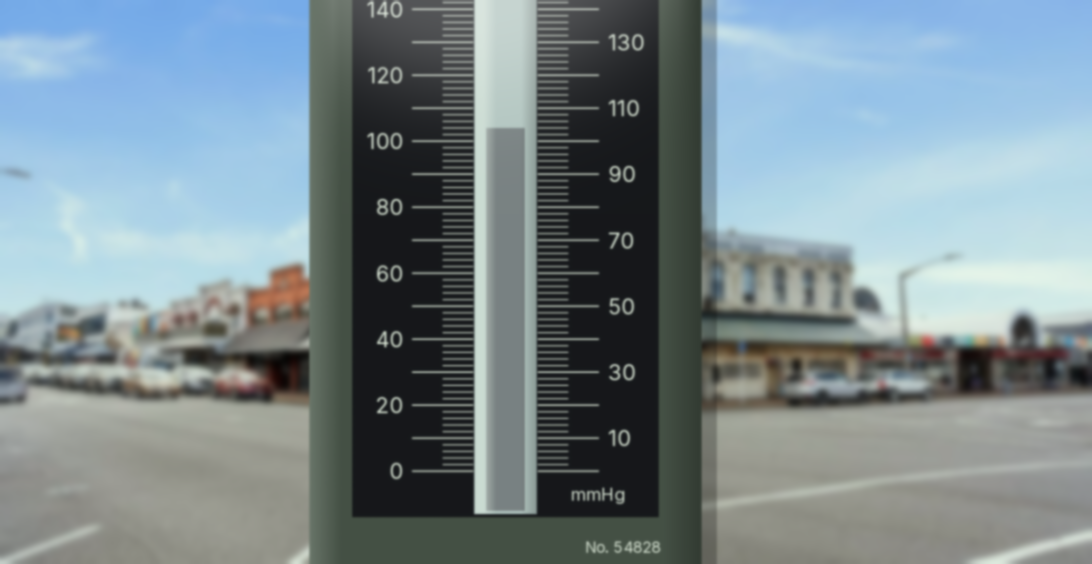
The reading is 104 mmHg
